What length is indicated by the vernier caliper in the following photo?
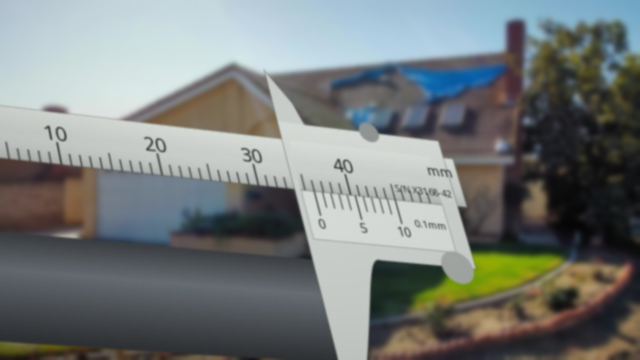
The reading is 36.0 mm
